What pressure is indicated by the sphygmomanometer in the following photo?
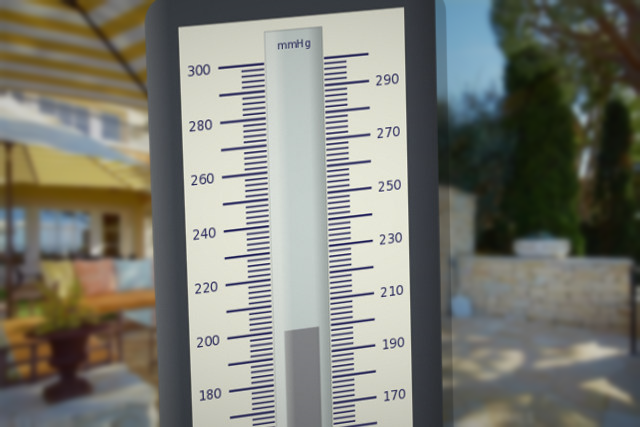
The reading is 200 mmHg
